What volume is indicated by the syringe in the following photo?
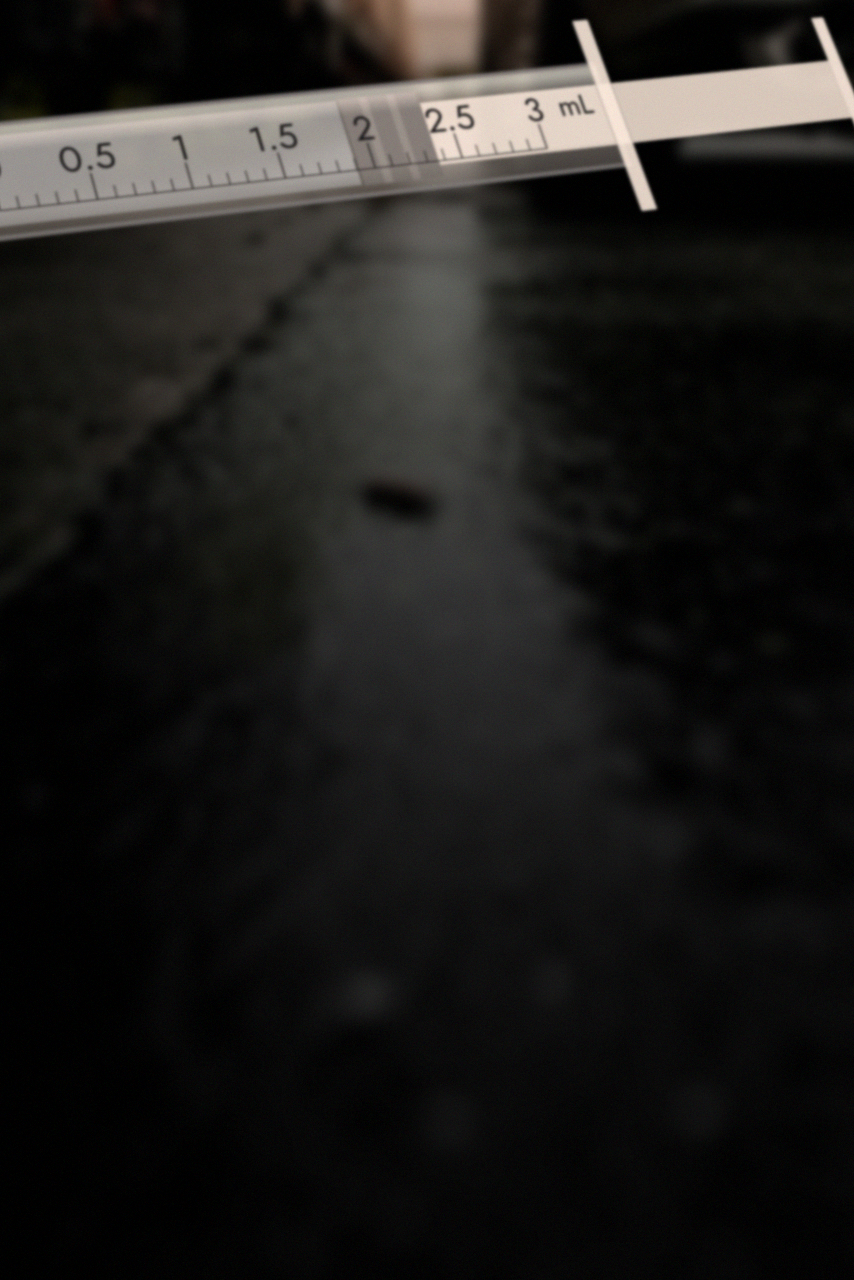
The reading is 1.9 mL
